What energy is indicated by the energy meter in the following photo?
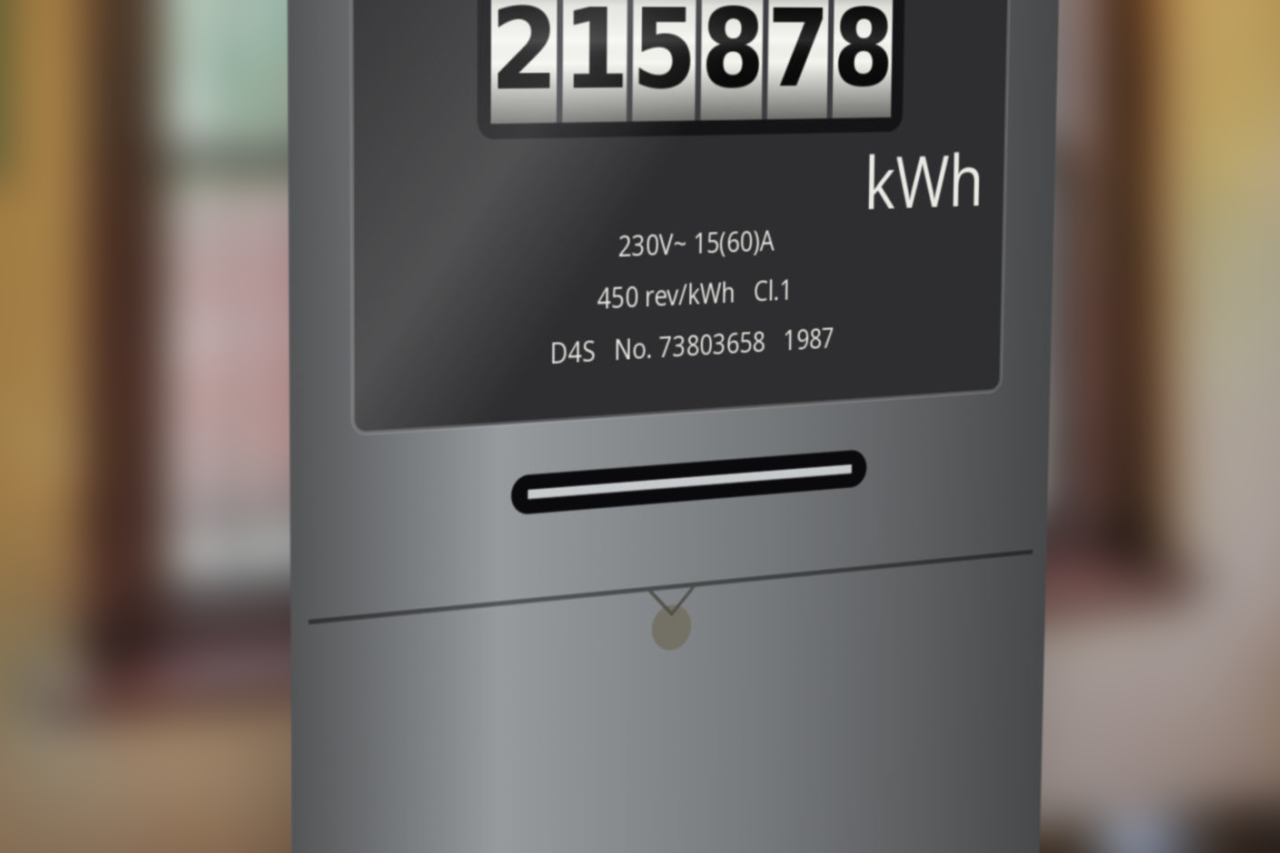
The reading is 215878 kWh
